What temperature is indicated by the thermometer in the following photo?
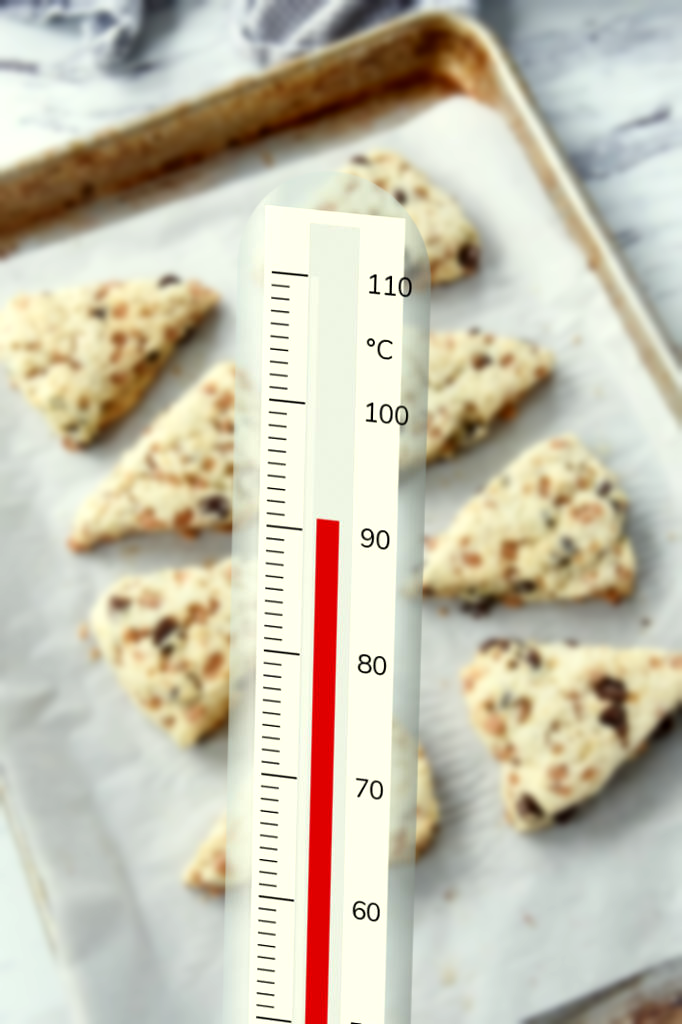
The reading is 91 °C
